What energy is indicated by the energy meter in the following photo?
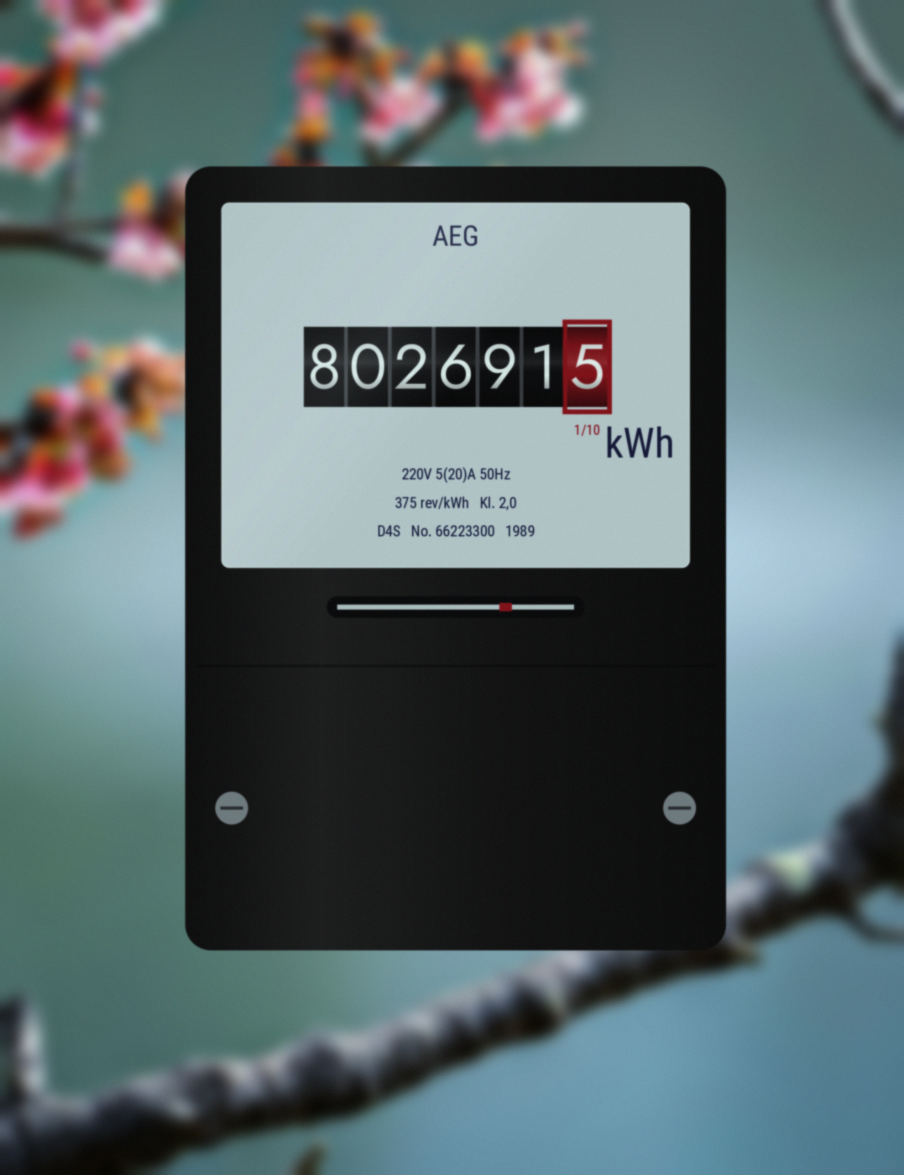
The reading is 802691.5 kWh
